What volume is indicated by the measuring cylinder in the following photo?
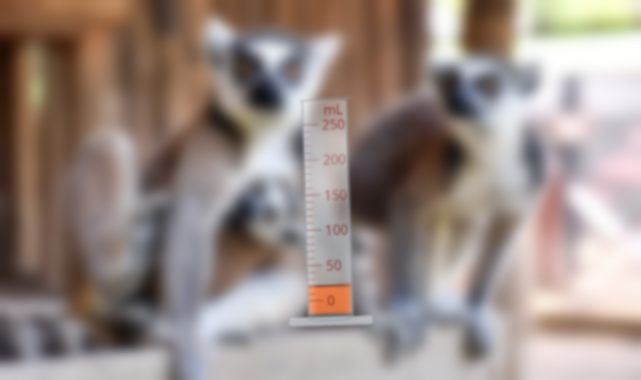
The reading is 20 mL
